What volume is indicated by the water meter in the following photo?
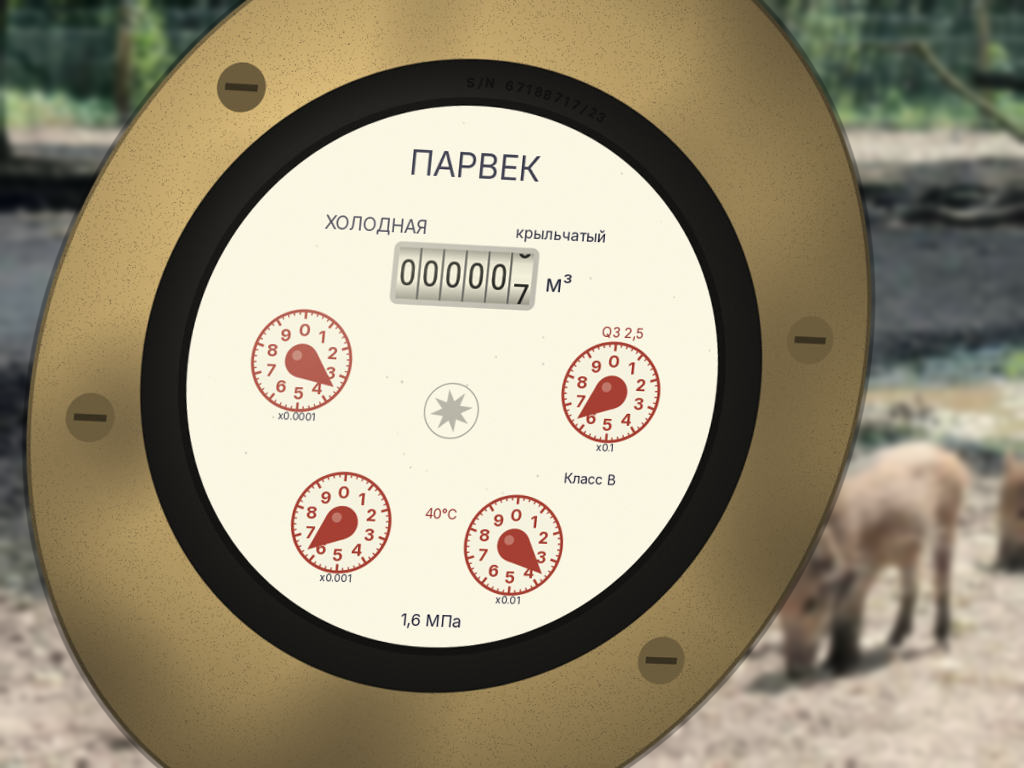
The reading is 6.6363 m³
